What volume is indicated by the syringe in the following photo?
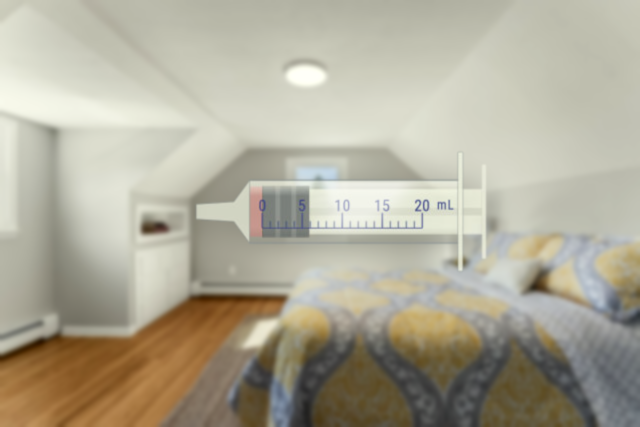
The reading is 0 mL
